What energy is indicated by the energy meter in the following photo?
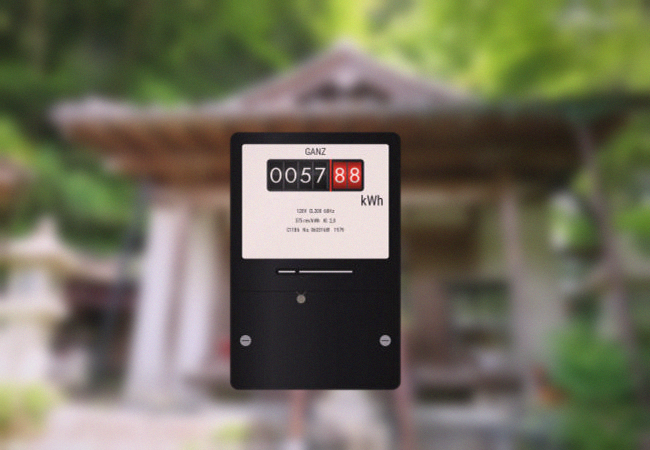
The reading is 57.88 kWh
